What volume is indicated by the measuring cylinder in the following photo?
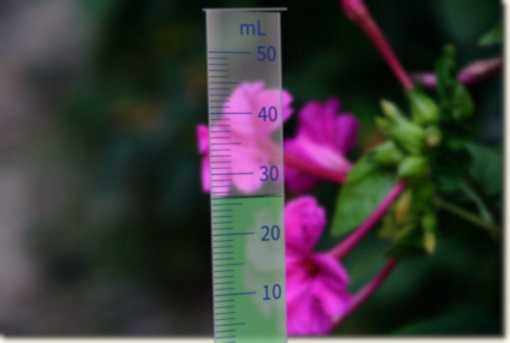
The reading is 26 mL
